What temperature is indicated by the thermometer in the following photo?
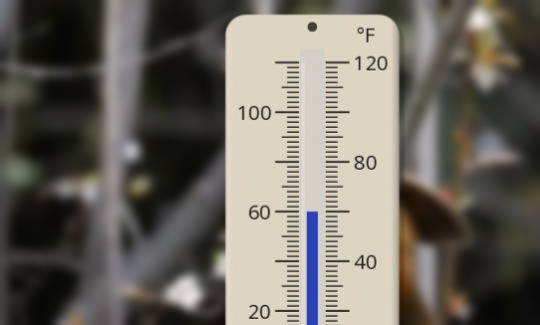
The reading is 60 °F
